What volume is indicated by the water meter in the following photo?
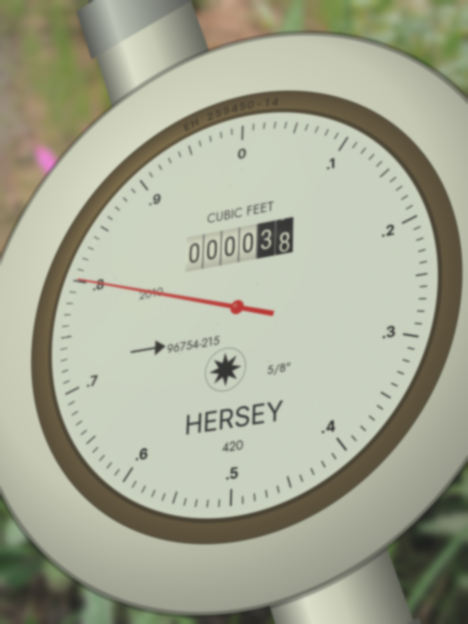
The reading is 37.80 ft³
